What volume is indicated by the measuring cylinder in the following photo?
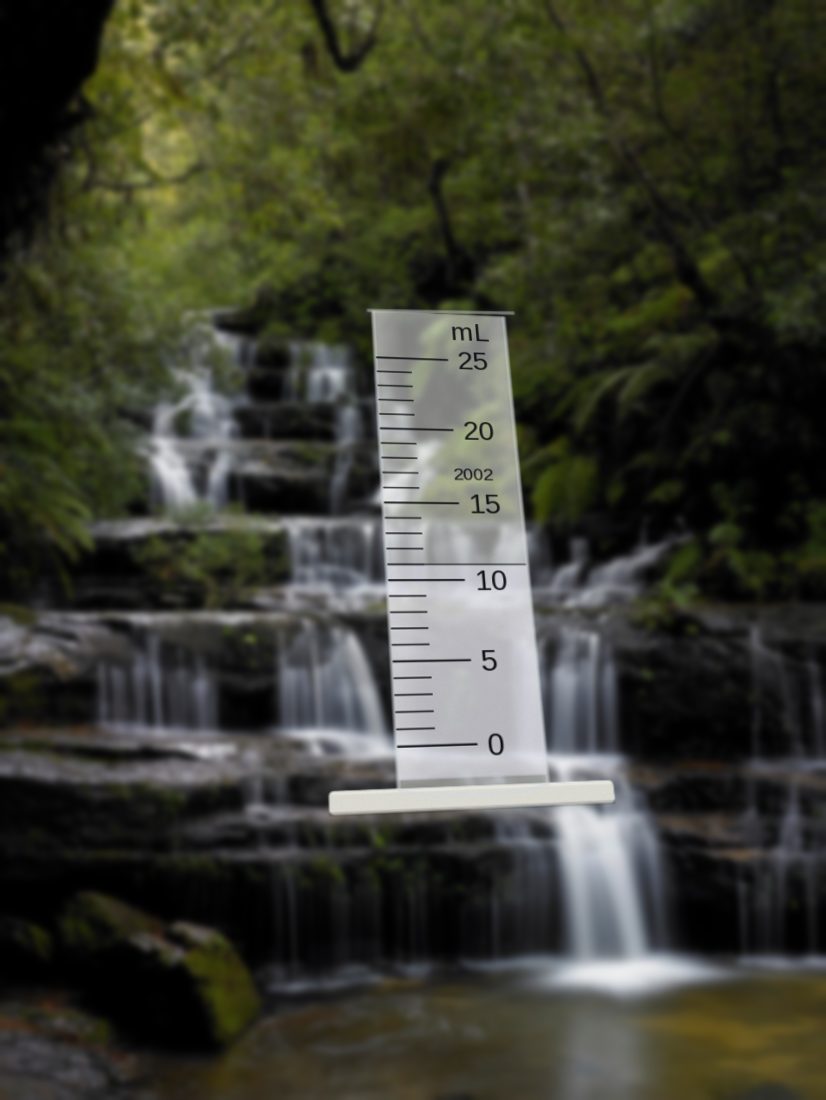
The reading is 11 mL
